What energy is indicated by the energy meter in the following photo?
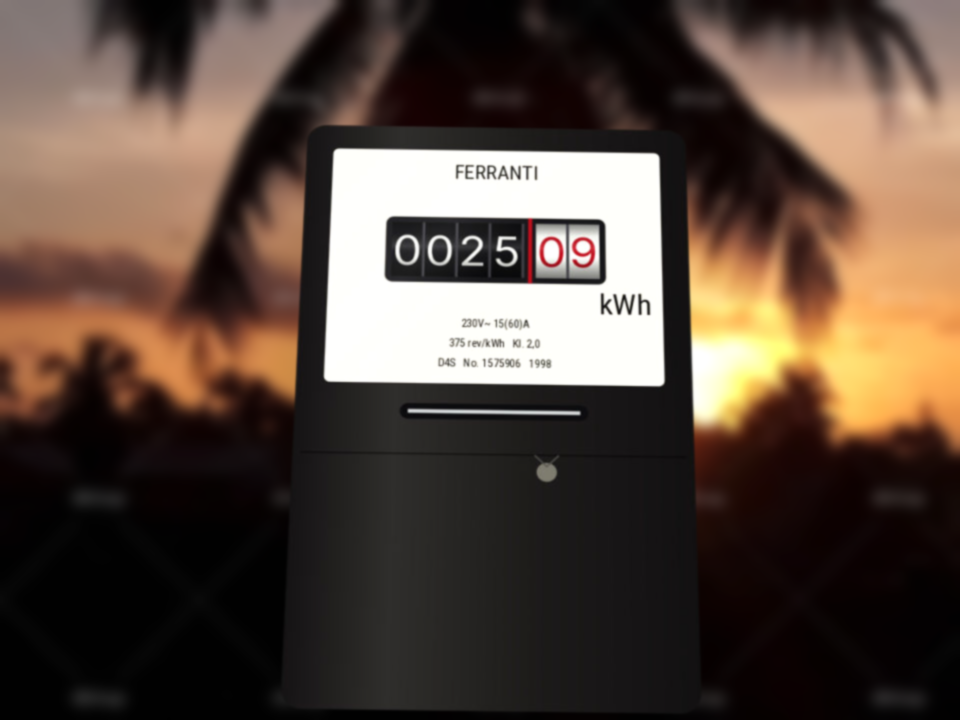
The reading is 25.09 kWh
